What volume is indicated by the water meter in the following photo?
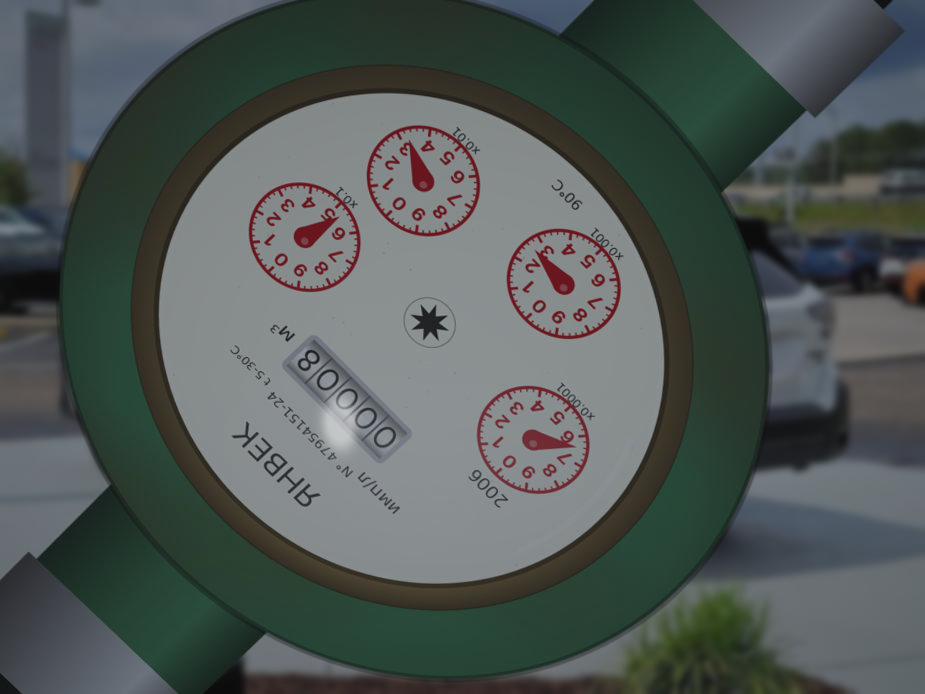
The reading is 8.5326 m³
